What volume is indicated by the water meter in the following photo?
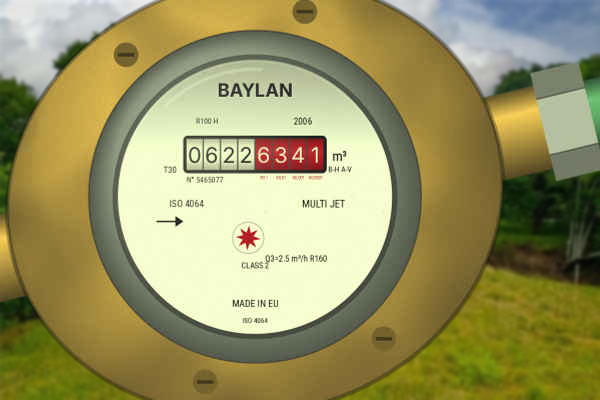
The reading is 622.6341 m³
